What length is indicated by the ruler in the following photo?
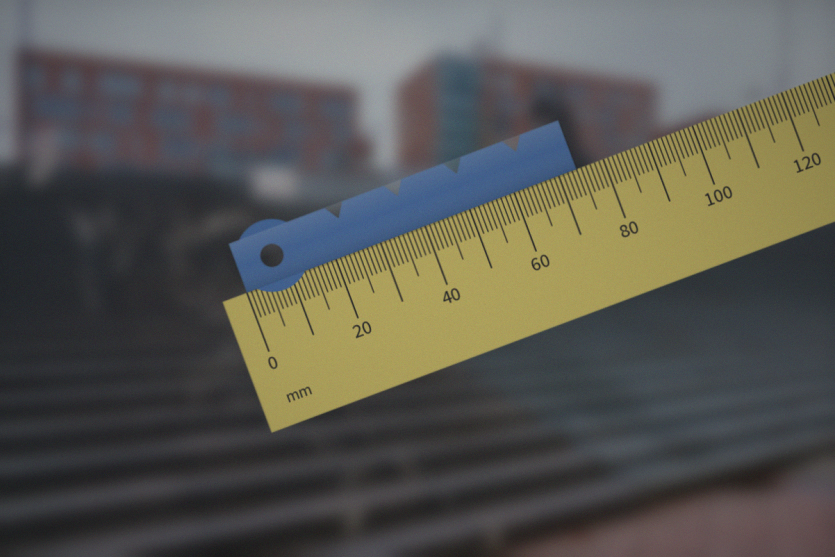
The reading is 74 mm
